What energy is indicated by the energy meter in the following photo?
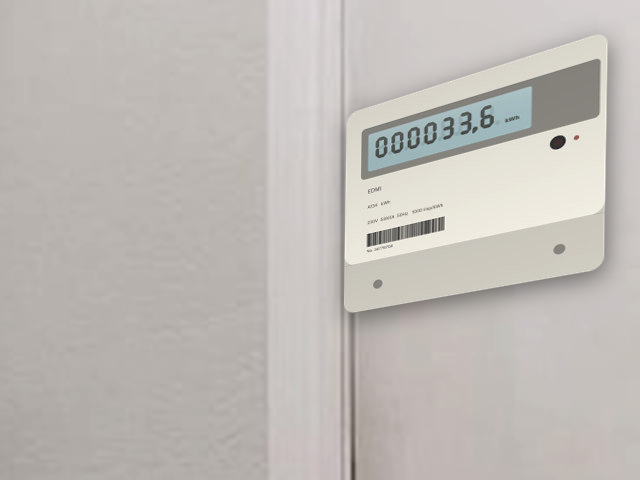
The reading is 33.6 kWh
